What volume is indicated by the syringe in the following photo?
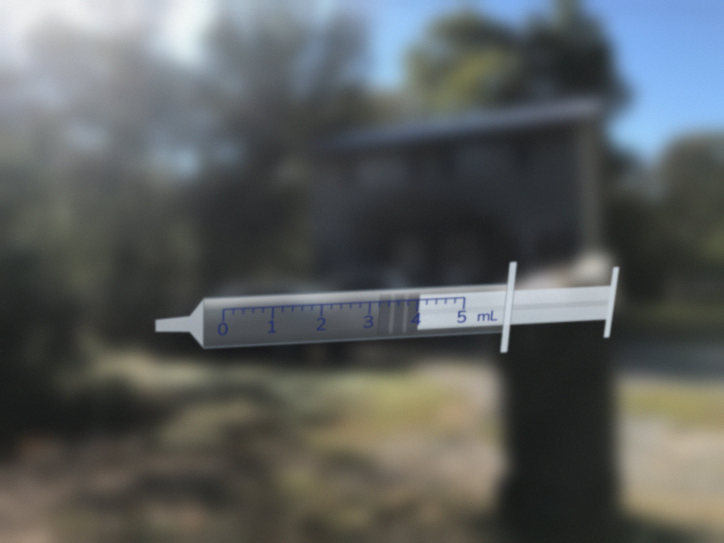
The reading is 3.2 mL
